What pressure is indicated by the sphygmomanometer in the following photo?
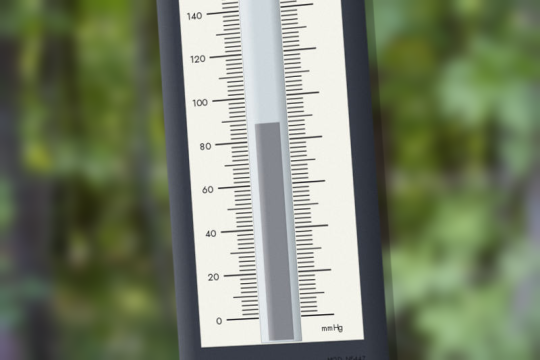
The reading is 88 mmHg
